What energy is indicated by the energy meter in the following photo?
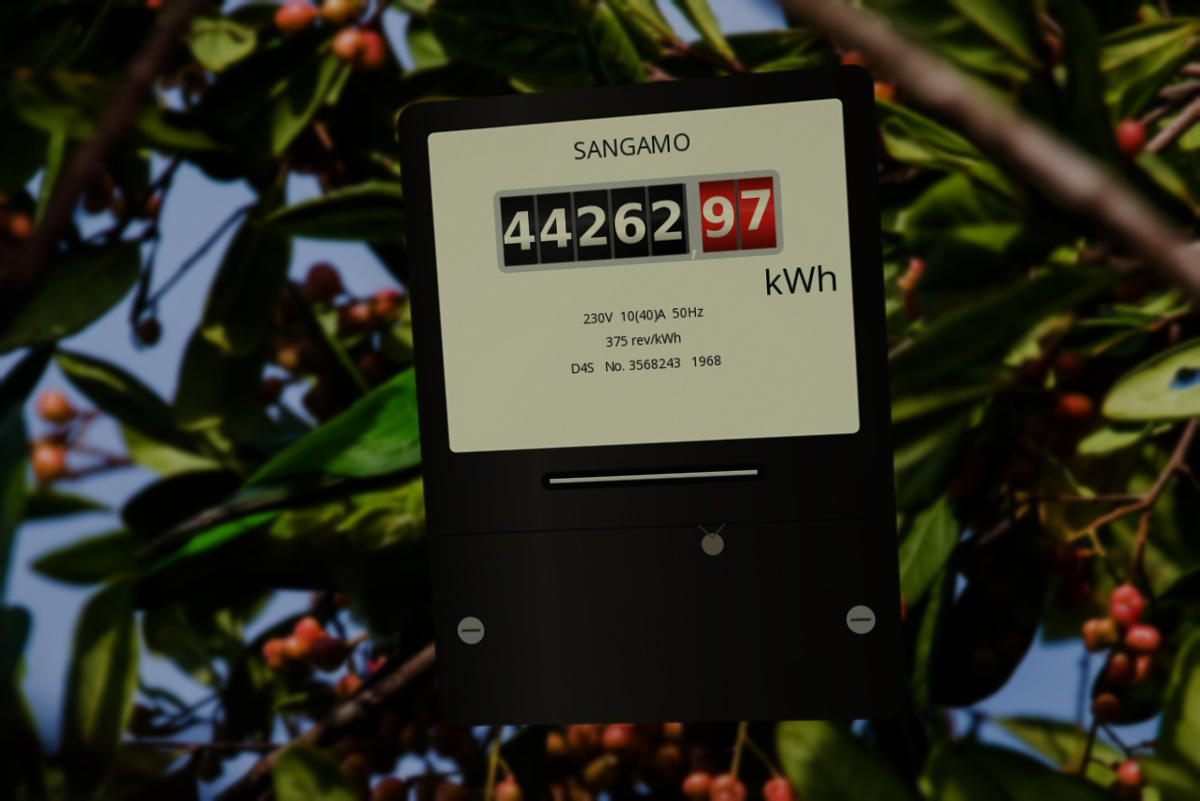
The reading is 44262.97 kWh
